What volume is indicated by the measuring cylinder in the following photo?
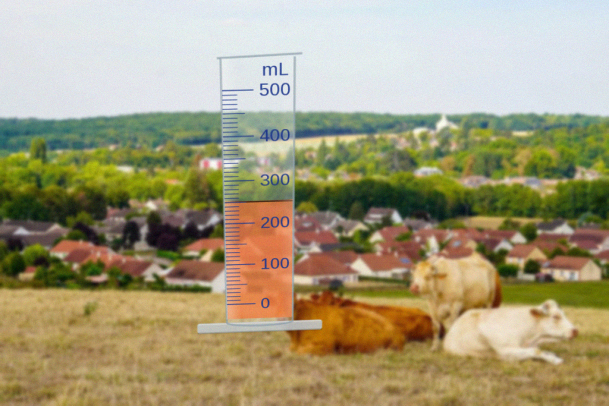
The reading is 250 mL
